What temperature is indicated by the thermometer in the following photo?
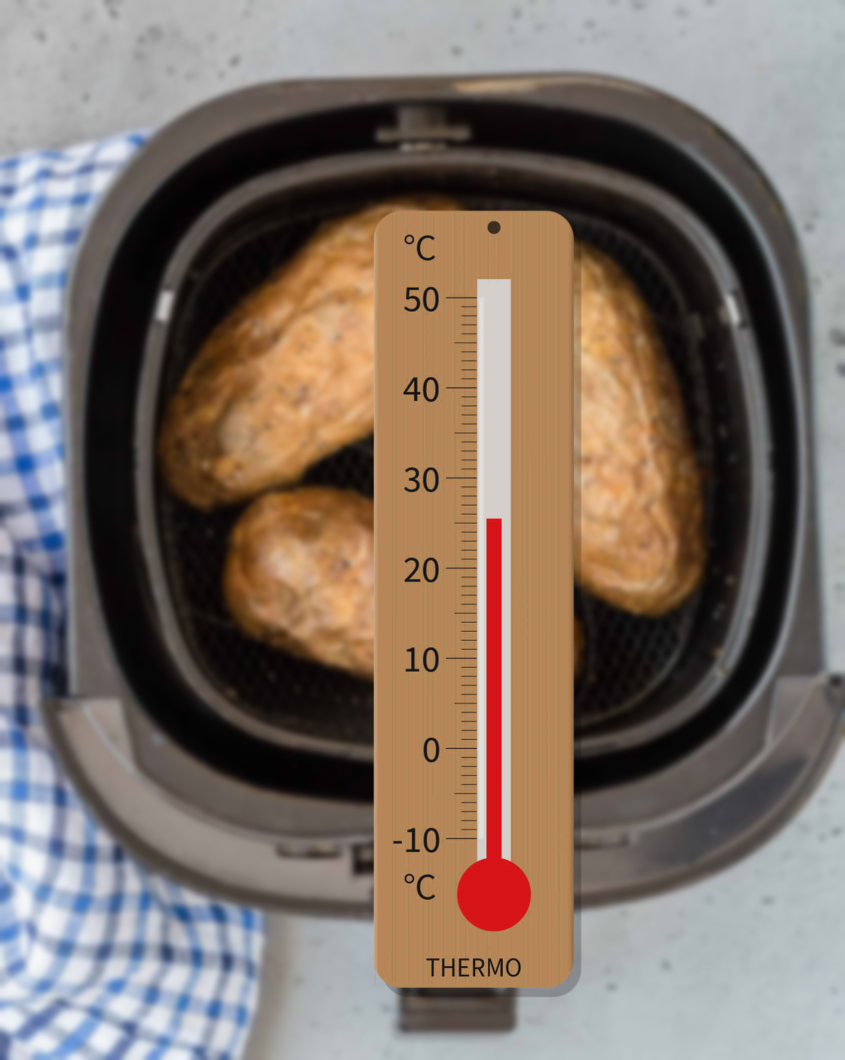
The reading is 25.5 °C
